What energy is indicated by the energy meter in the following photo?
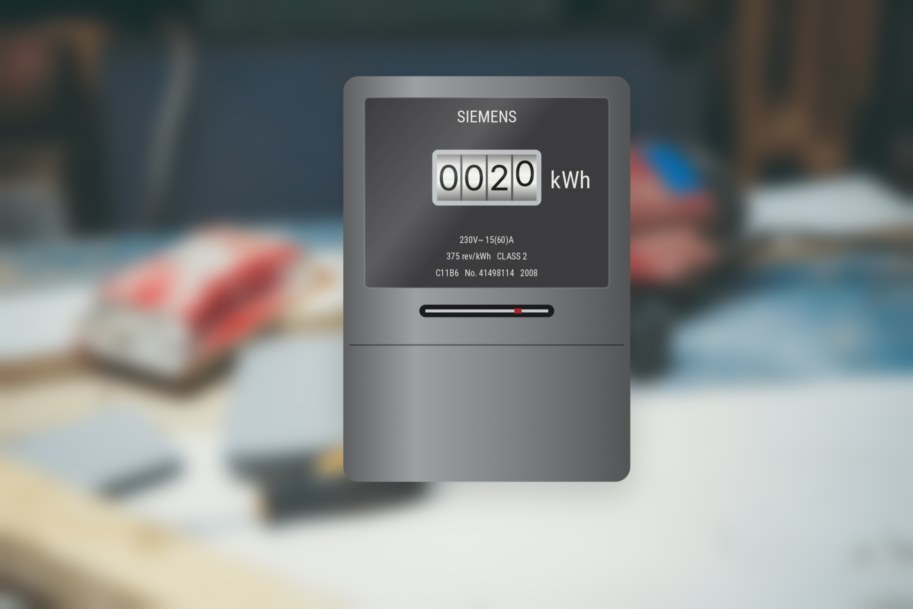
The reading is 20 kWh
